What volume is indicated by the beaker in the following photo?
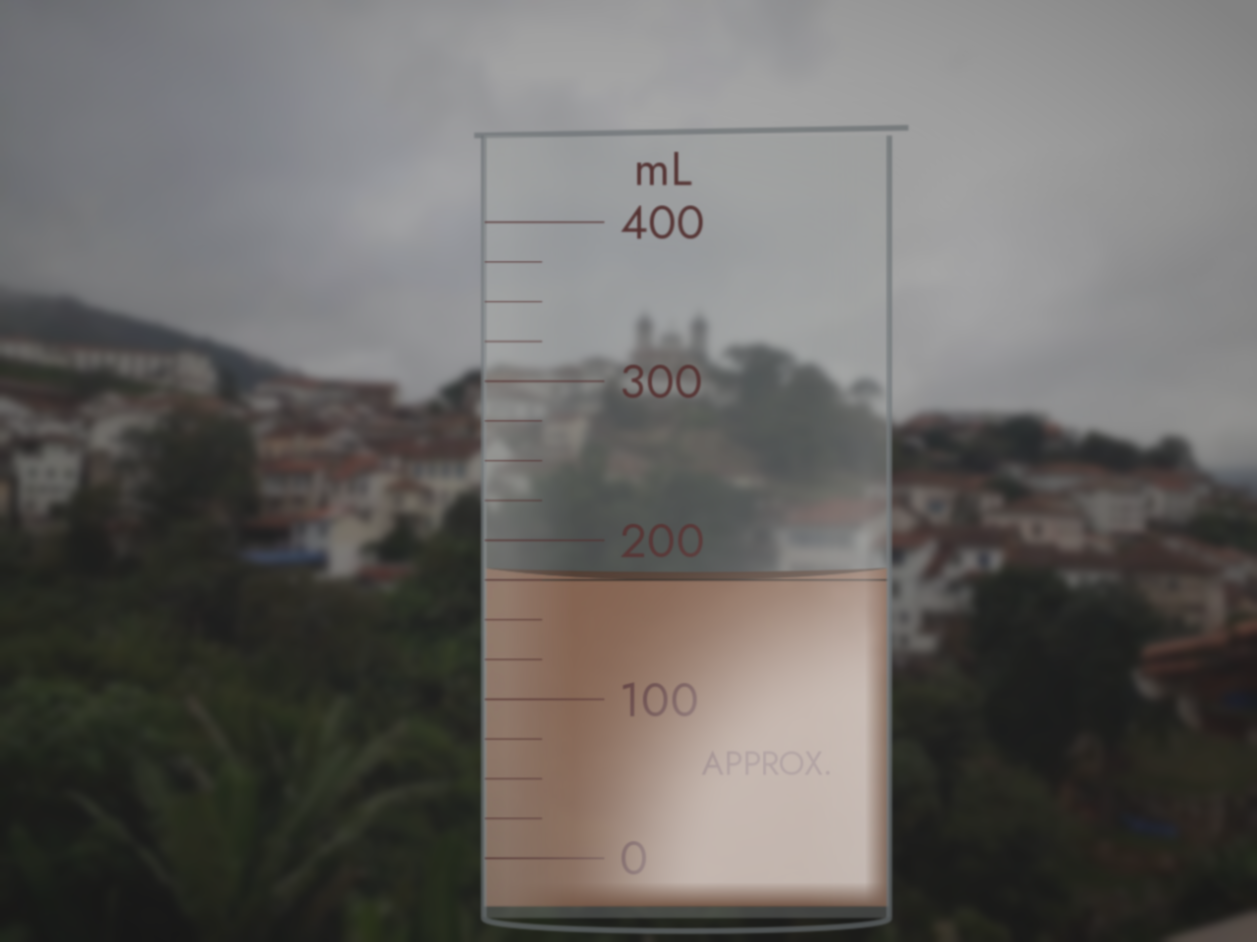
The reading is 175 mL
